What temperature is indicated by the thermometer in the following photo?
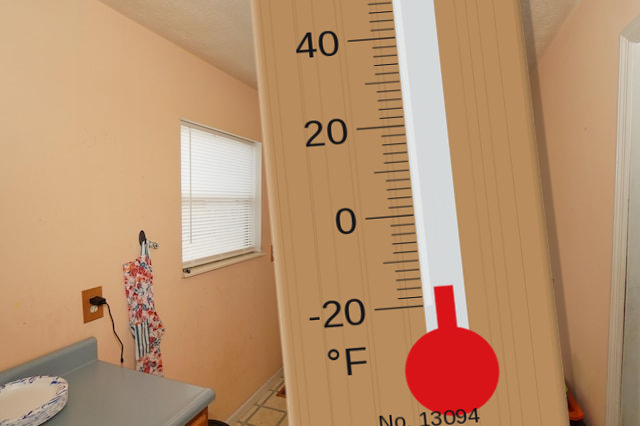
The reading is -16 °F
